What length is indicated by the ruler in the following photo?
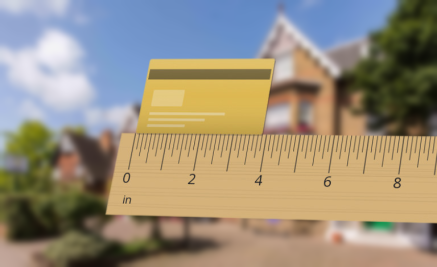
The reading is 3.875 in
